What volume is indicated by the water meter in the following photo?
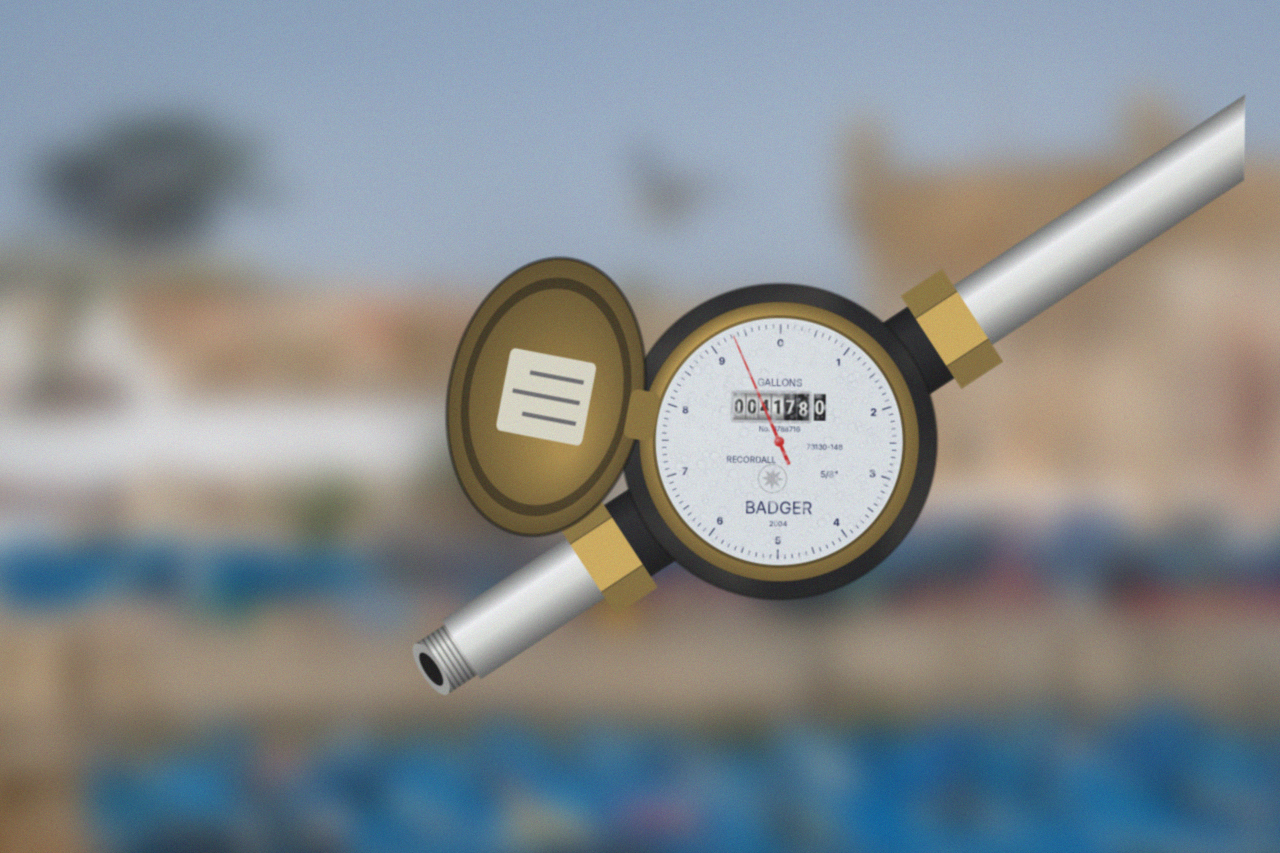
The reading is 41779.3 gal
